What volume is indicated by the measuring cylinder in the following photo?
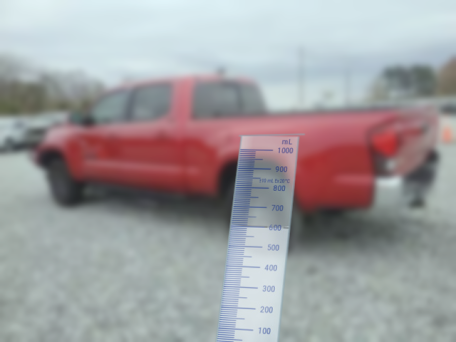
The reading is 600 mL
